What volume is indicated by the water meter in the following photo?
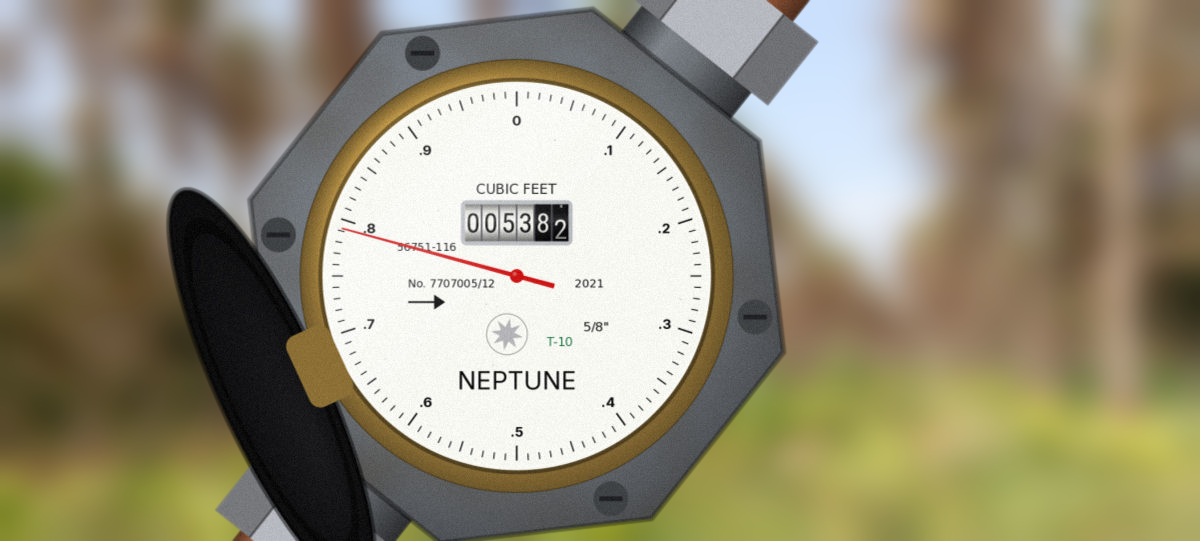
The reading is 5381.79 ft³
